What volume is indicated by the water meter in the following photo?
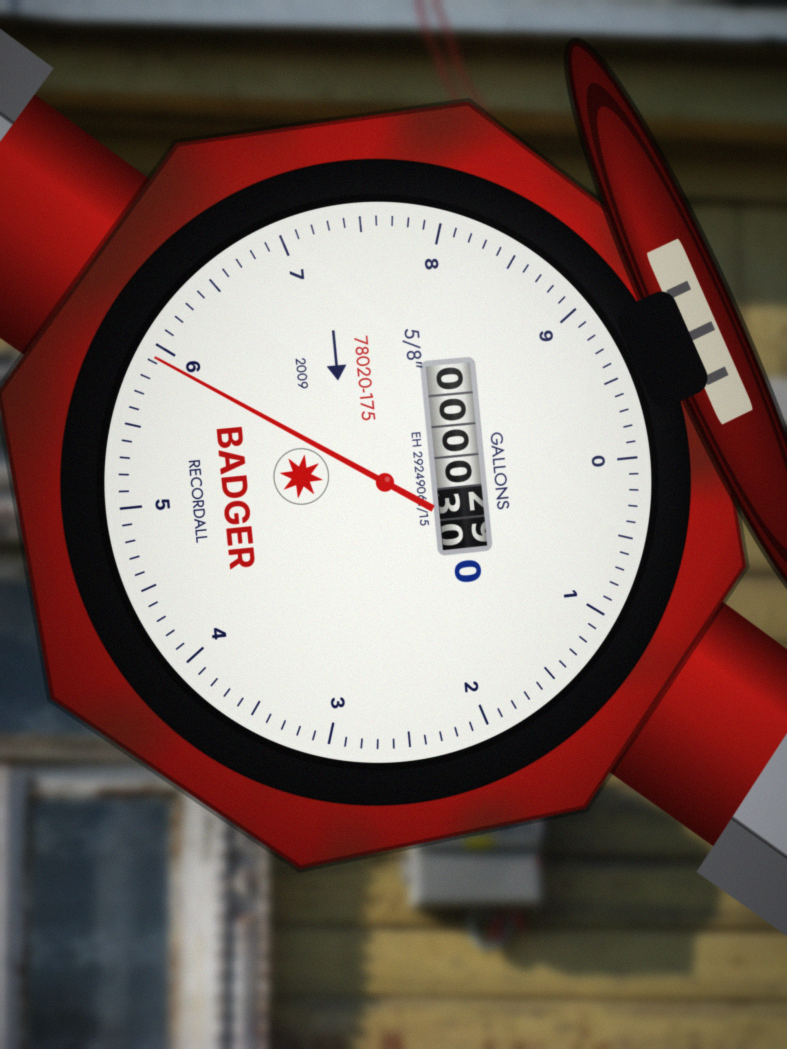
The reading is 295.9 gal
